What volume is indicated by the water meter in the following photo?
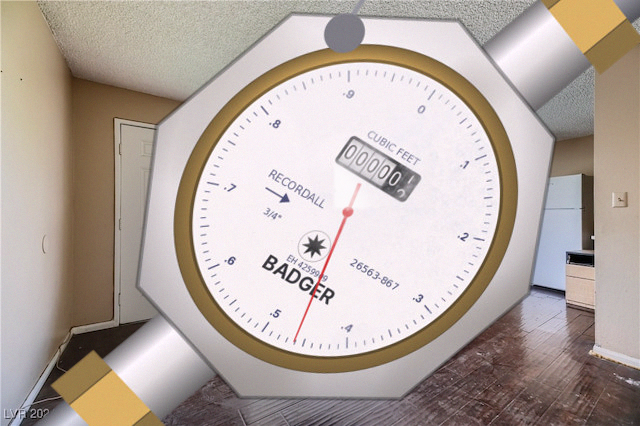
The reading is 1.46 ft³
